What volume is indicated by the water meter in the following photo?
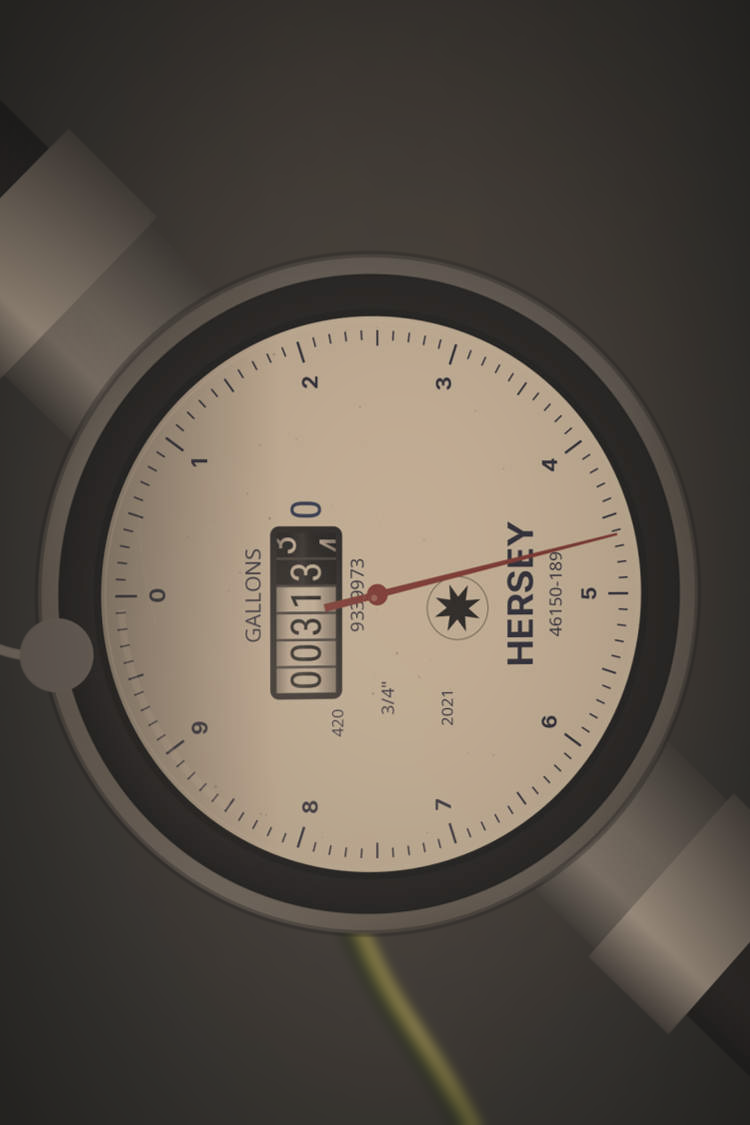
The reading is 31334.6 gal
